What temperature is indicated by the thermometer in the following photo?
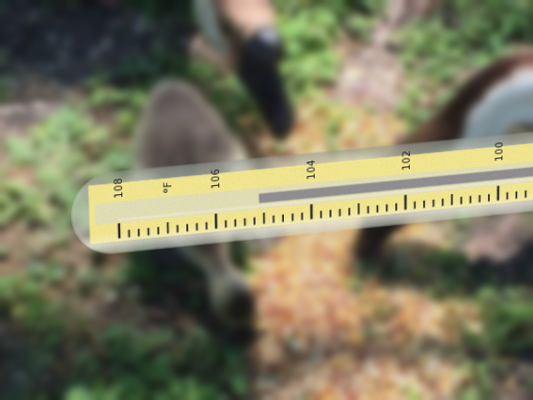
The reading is 105.1 °F
